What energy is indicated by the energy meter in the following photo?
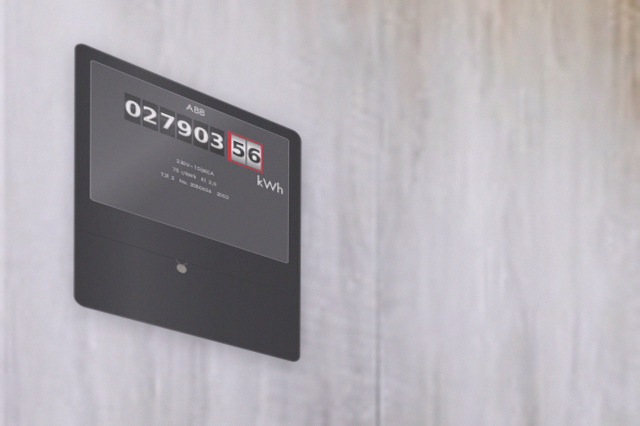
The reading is 27903.56 kWh
